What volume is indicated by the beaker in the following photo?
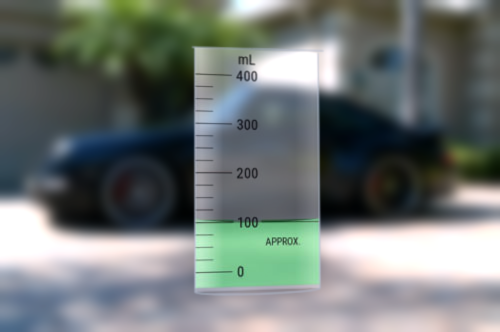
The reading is 100 mL
